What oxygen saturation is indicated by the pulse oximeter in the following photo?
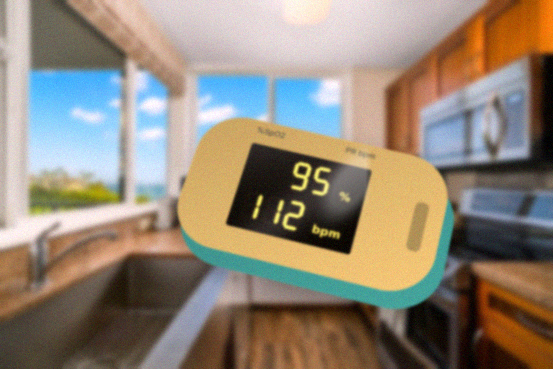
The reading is 95 %
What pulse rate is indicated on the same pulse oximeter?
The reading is 112 bpm
